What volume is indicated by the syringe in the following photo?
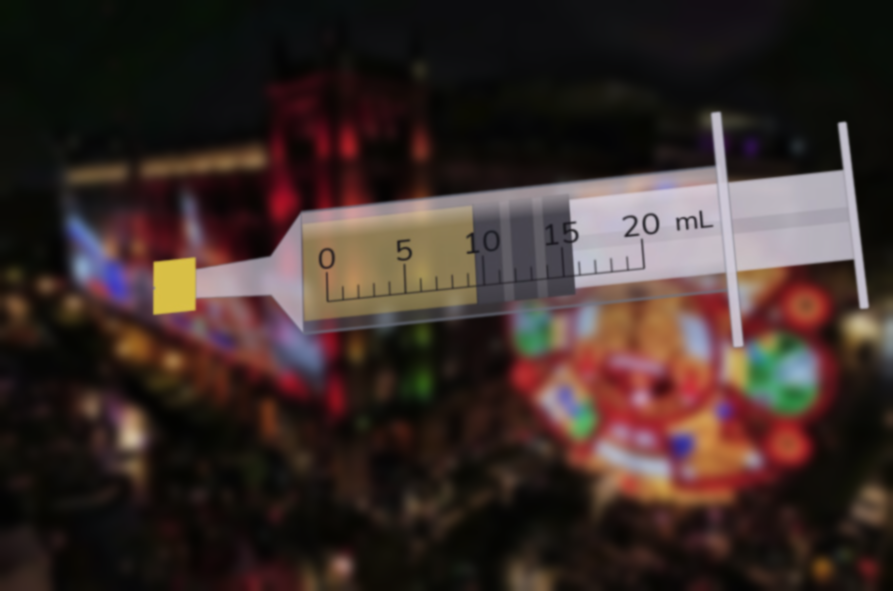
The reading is 9.5 mL
